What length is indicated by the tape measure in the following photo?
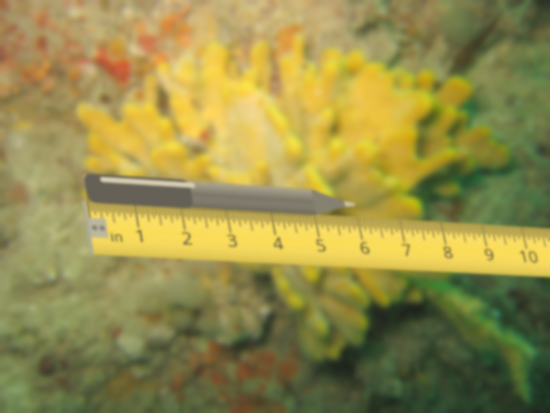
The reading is 6 in
